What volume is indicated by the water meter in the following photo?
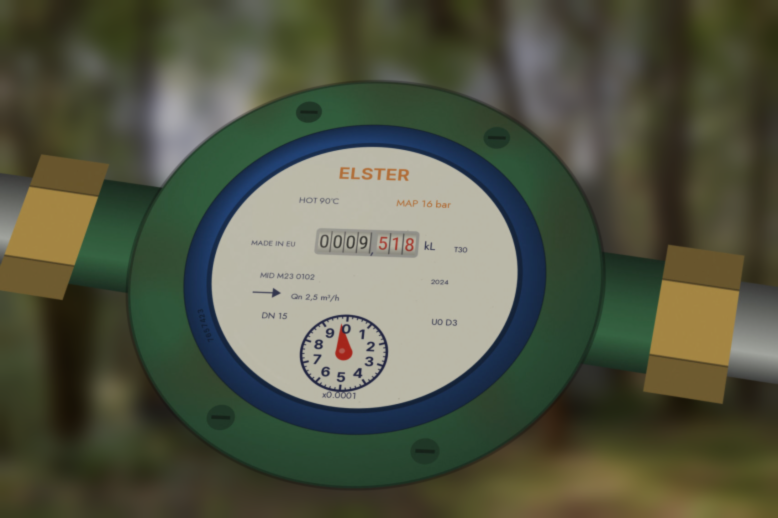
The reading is 9.5179 kL
